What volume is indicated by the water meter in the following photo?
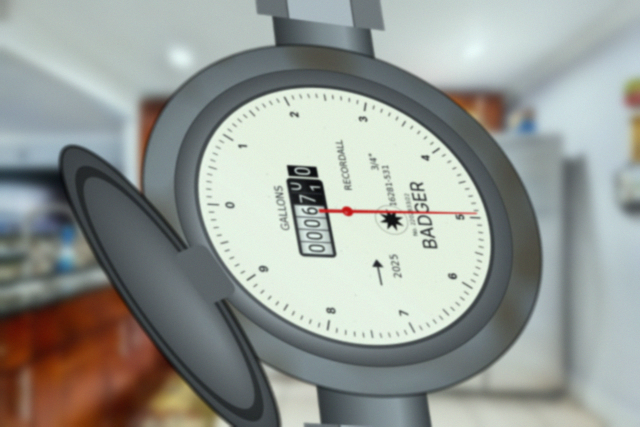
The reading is 6704.9 gal
